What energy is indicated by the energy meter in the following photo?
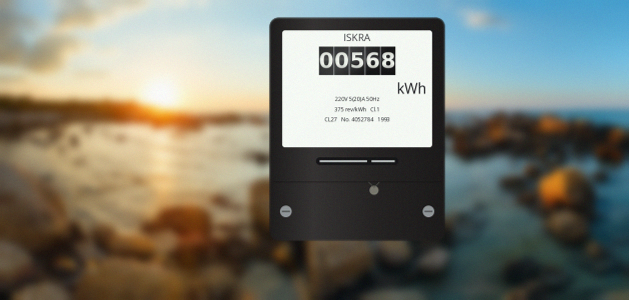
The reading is 568 kWh
